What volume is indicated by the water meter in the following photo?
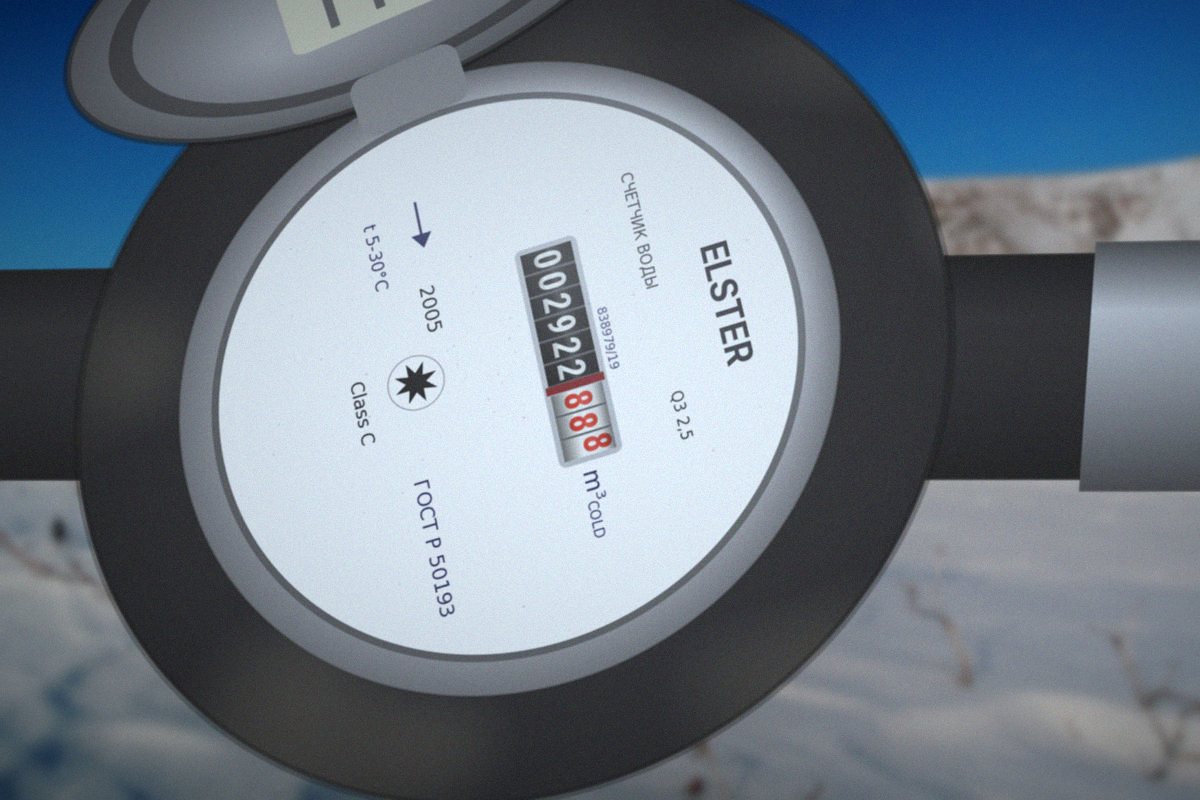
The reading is 2922.888 m³
